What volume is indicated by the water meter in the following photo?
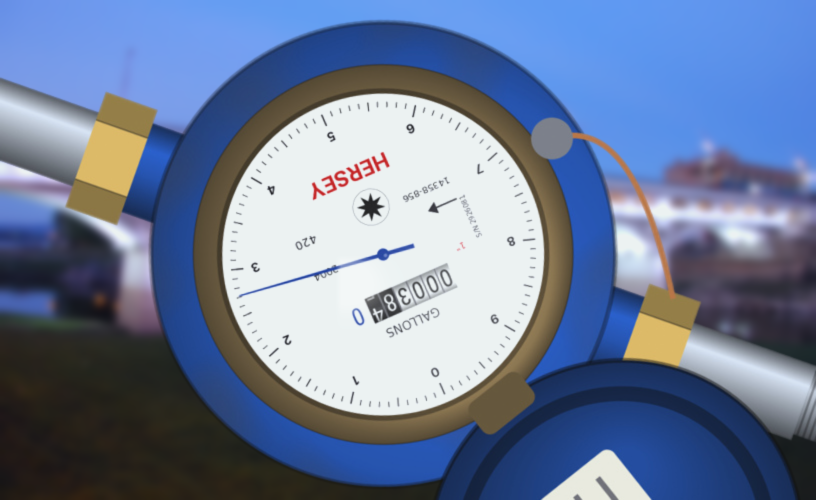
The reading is 3842.7 gal
